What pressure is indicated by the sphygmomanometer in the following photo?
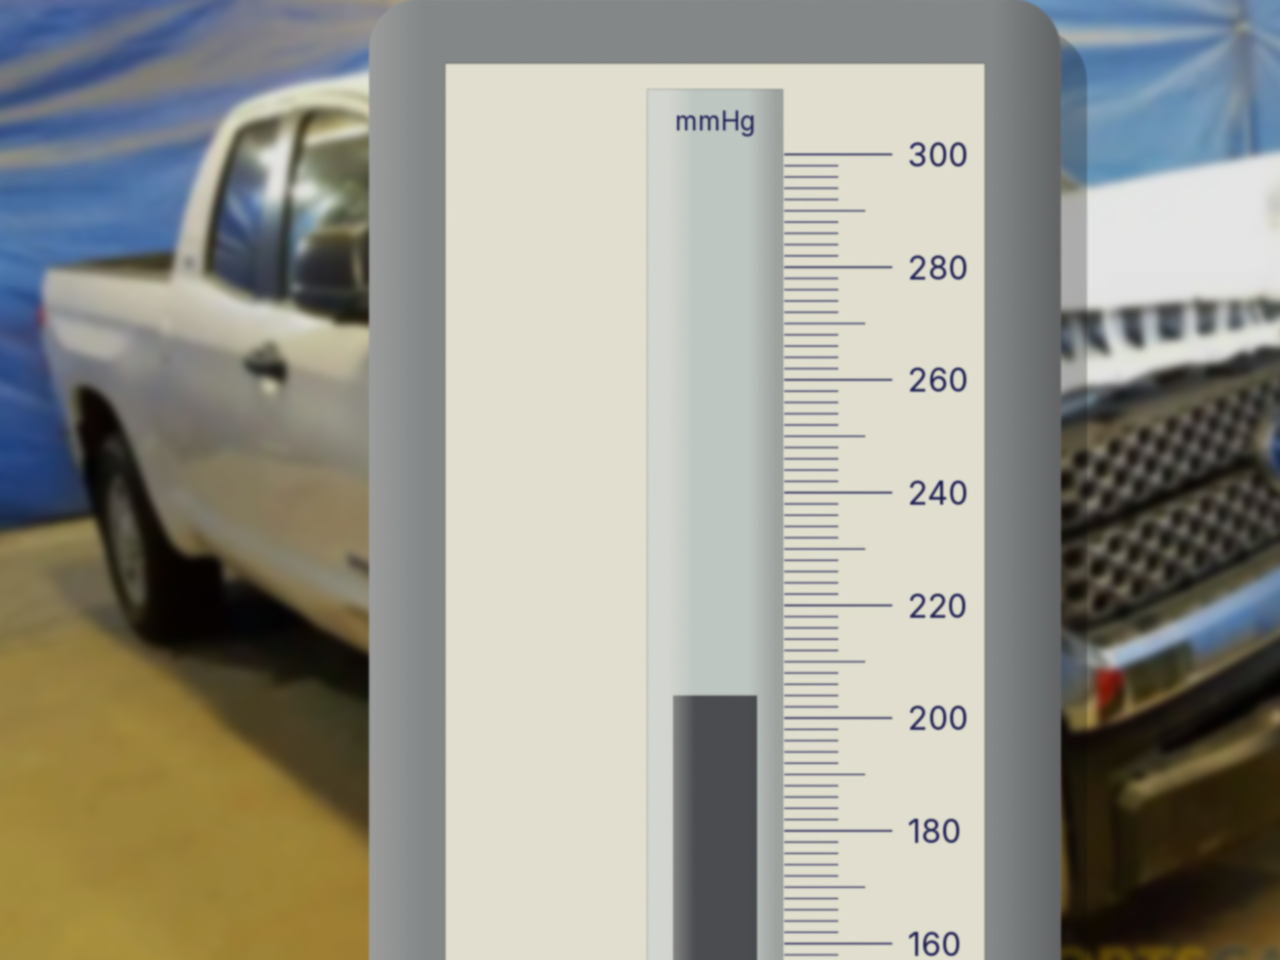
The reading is 204 mmHg
